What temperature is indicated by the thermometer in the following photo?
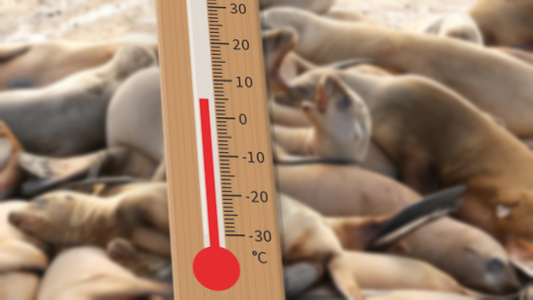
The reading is 5 °C
